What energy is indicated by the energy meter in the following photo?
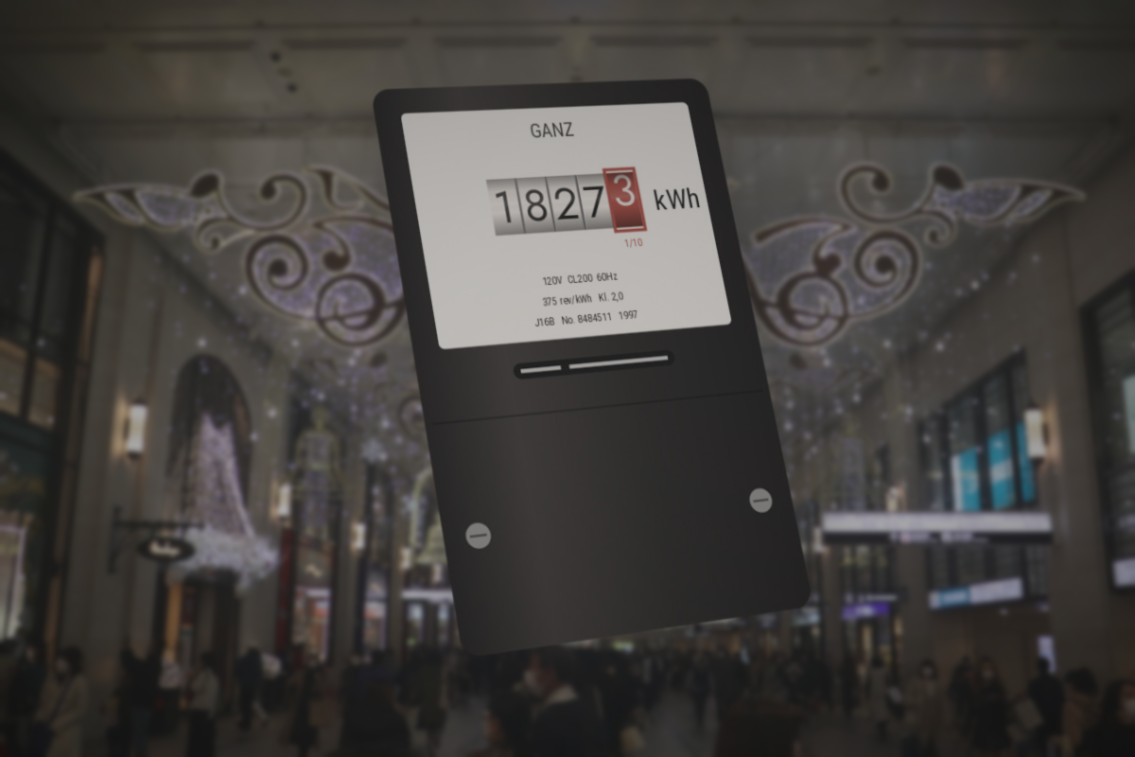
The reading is 1827.3 kWh
